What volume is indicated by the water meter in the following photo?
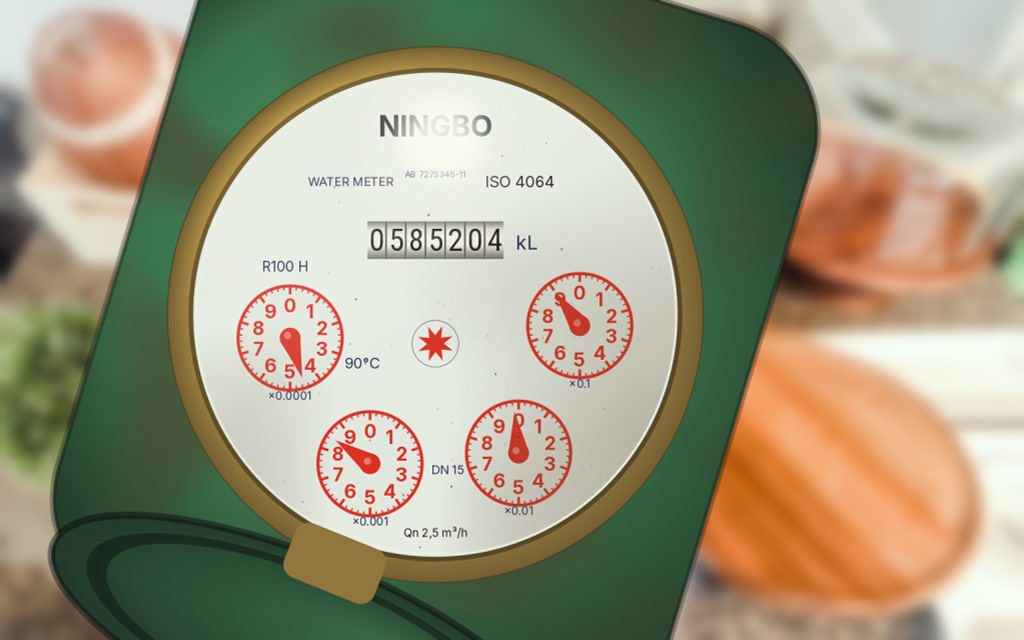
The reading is 585204.8984 kL
